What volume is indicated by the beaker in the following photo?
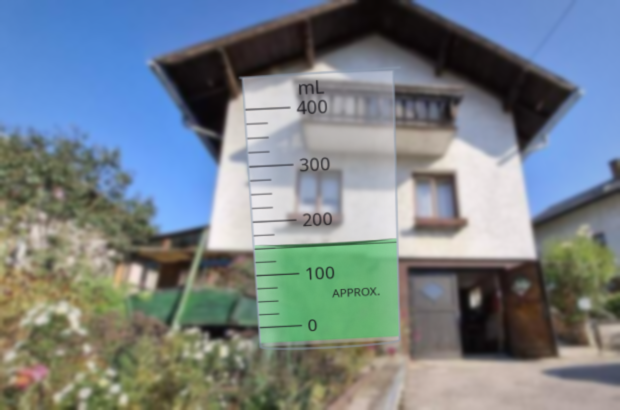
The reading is 150 mL
